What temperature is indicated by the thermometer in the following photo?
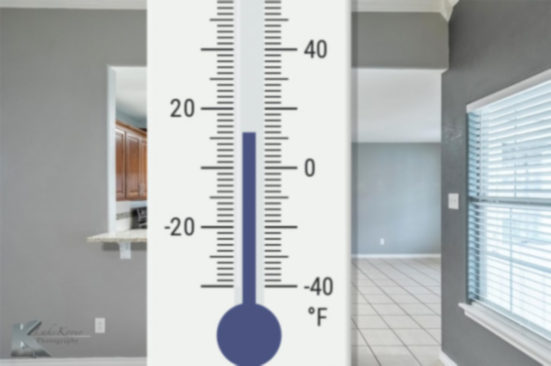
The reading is 12 °F
